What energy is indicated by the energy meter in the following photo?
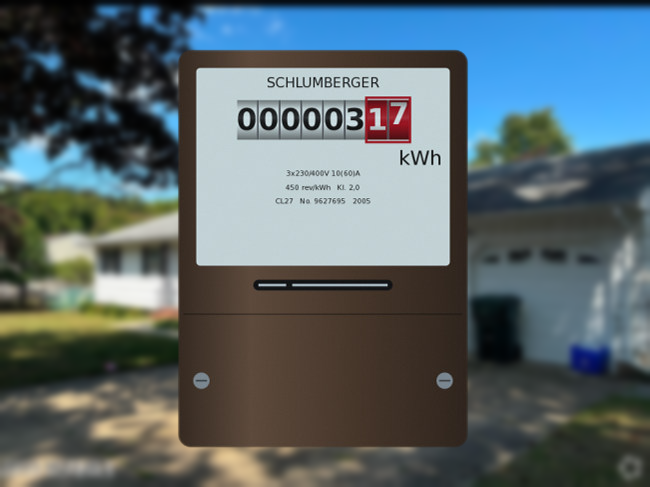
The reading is 3.17 kWh
